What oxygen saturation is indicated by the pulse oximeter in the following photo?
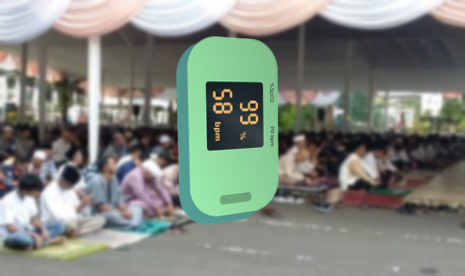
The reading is 99 %
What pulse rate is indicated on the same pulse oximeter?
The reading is 58 bpm
